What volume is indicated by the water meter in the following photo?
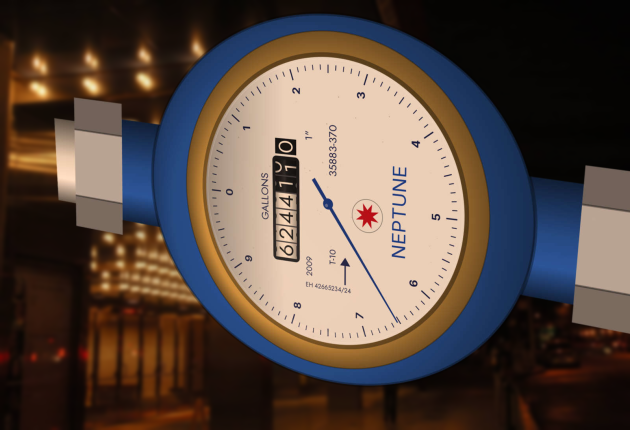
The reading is 6244106.5 gal
